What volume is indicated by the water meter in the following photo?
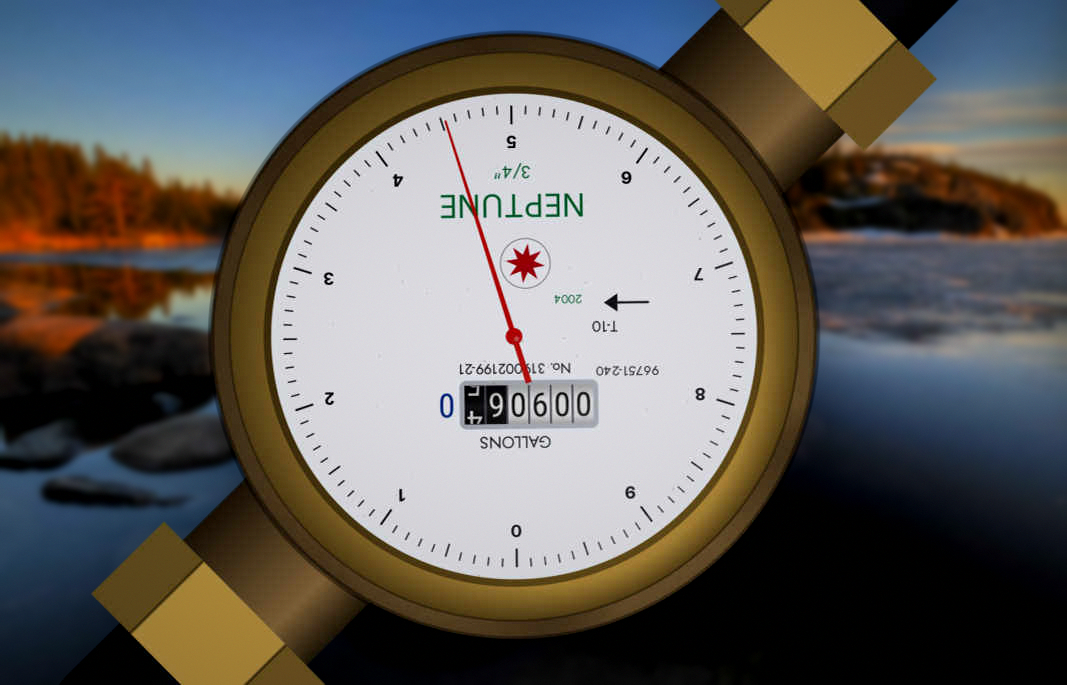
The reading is 90644.5 gal
